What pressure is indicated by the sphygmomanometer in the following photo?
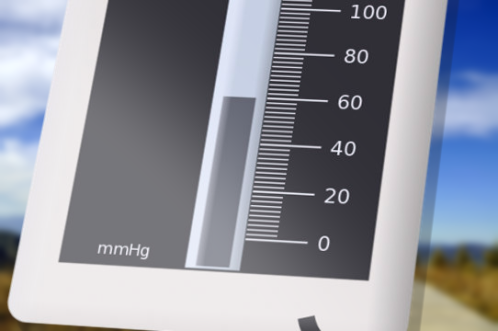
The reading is 60 mmHg
